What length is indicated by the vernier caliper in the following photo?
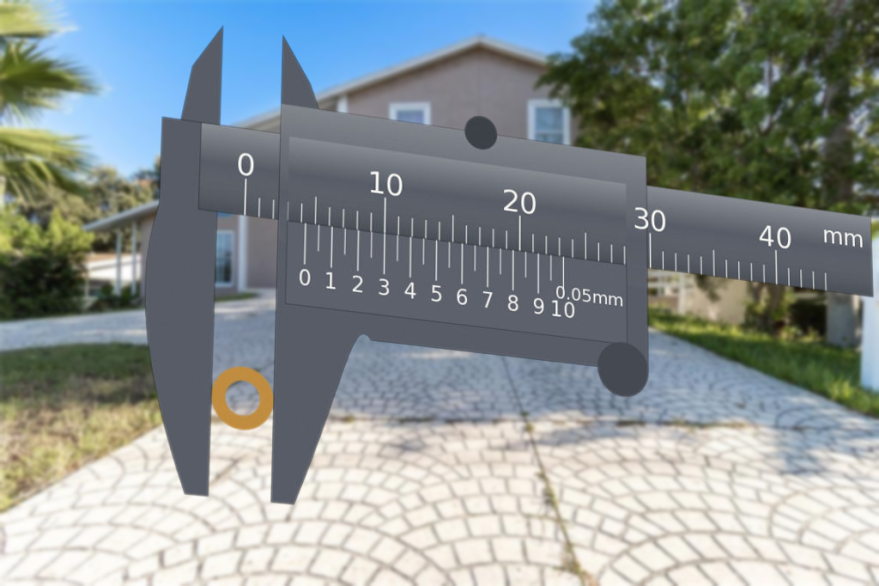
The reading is 4.3 mm
